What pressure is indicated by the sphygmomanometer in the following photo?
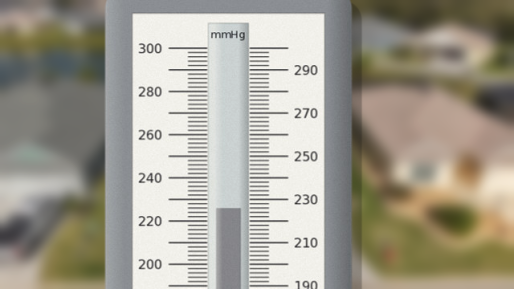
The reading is 226 mmHg
